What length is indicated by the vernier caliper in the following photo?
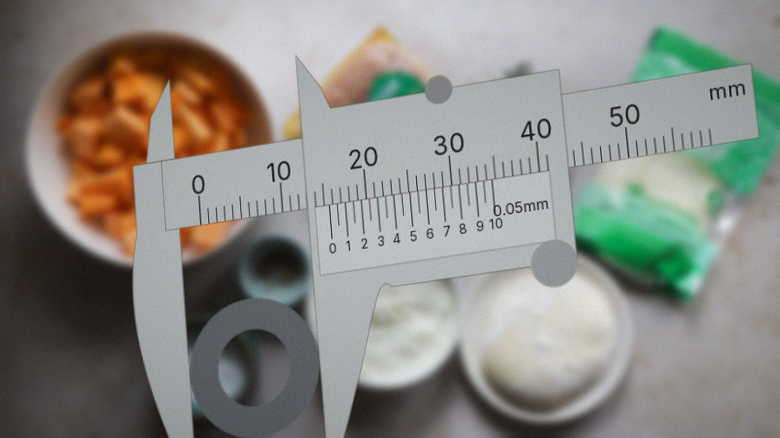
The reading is 15.6 mm
